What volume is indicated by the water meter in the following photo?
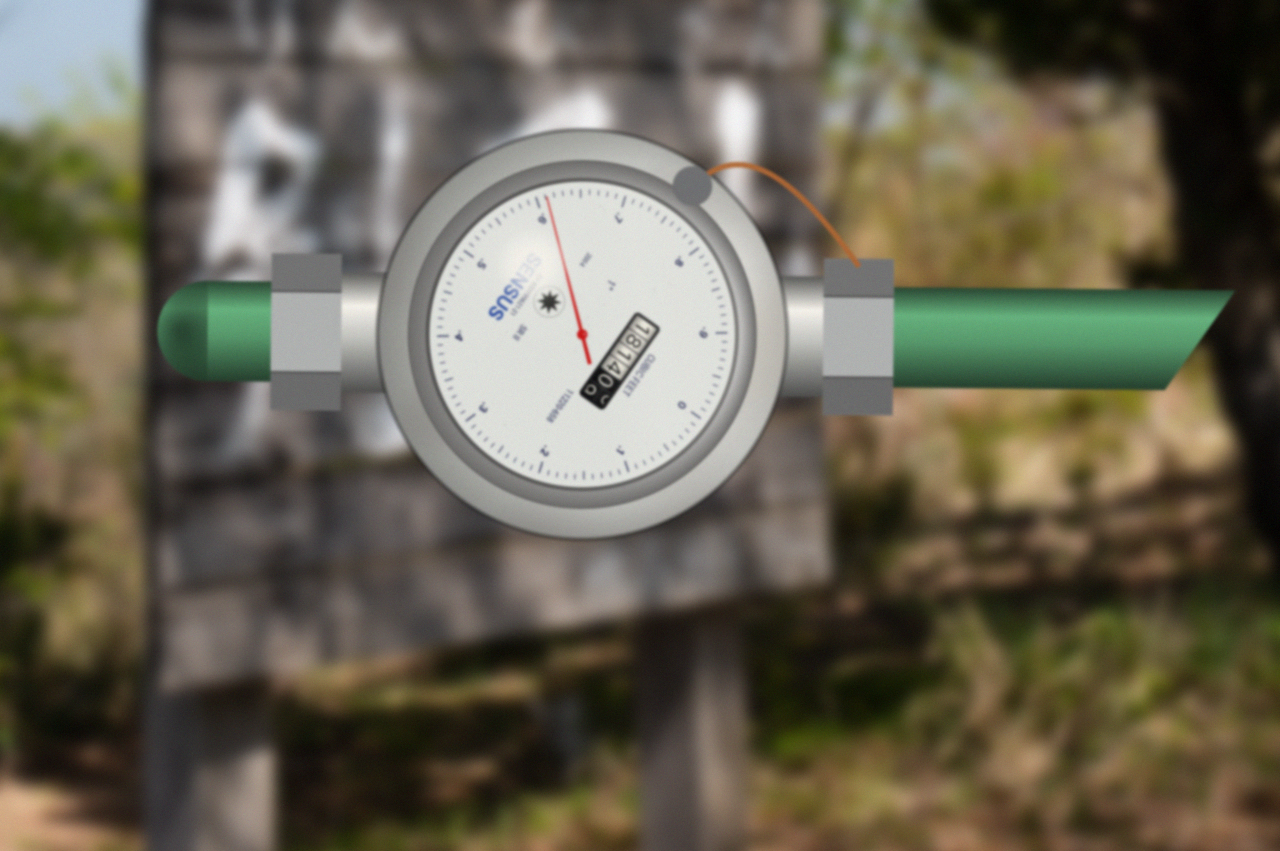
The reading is 181408.61 ft³
